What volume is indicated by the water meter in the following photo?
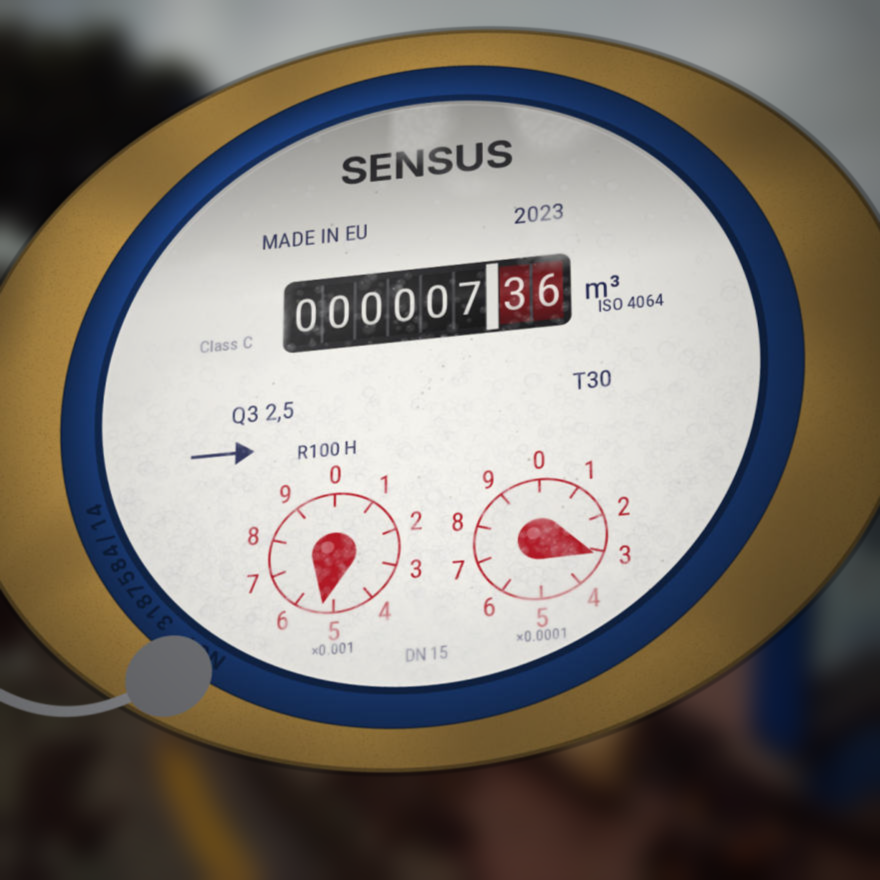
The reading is 7.3653 m³
